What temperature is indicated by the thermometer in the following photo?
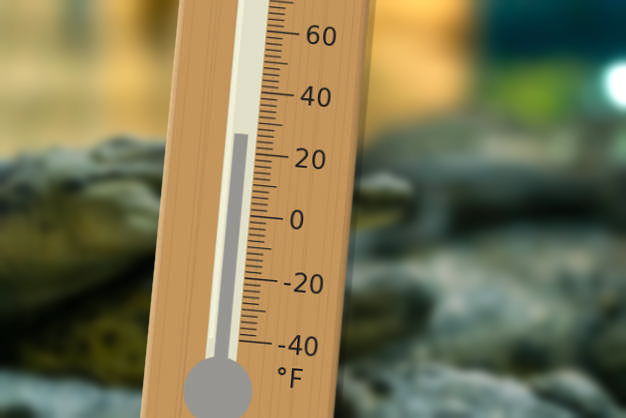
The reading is 26 °F
